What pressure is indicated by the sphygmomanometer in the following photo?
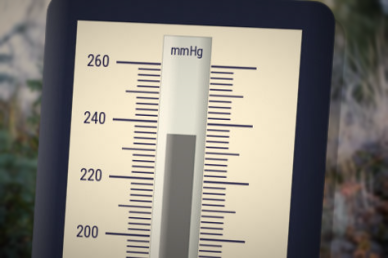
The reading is 236 mmHg
